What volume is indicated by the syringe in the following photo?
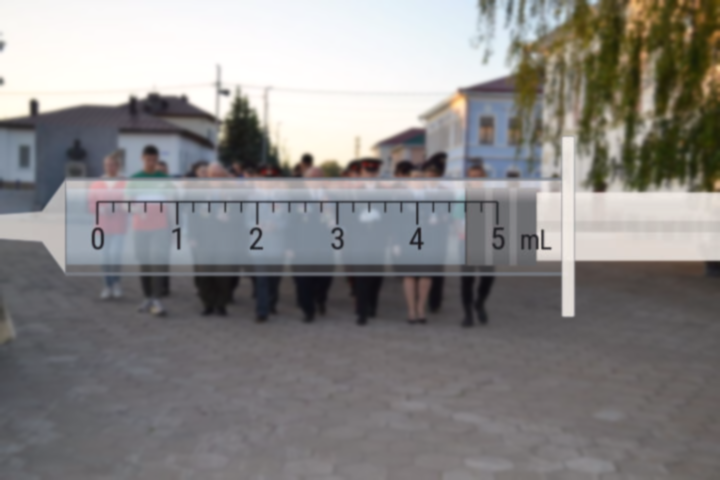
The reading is 4.6 mL
